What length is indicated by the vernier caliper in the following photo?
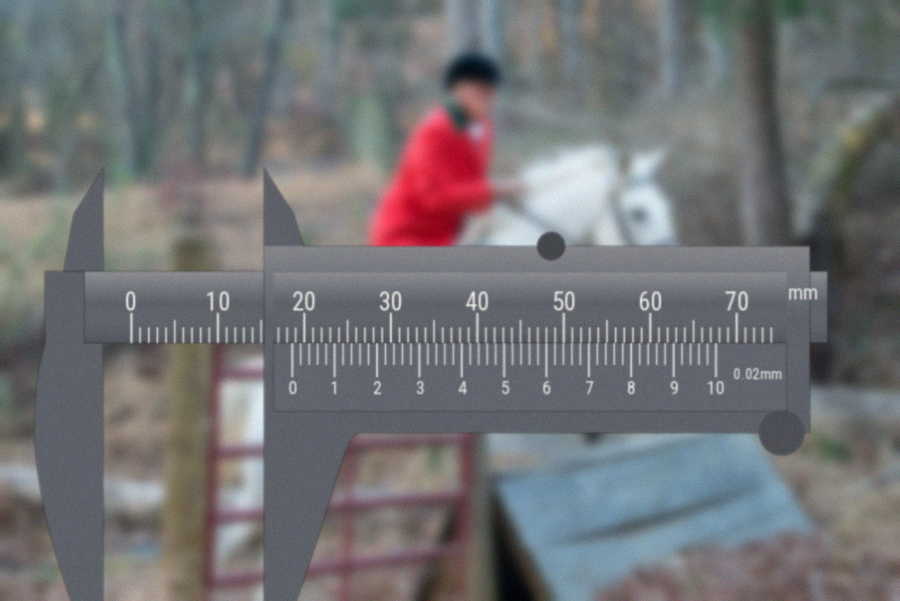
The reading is 18.6 mm
